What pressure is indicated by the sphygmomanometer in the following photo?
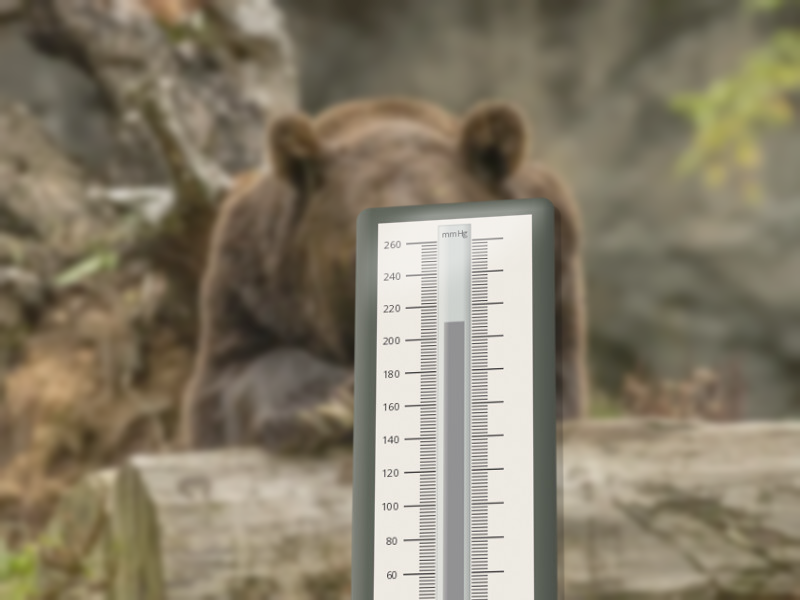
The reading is 210 mmHg
